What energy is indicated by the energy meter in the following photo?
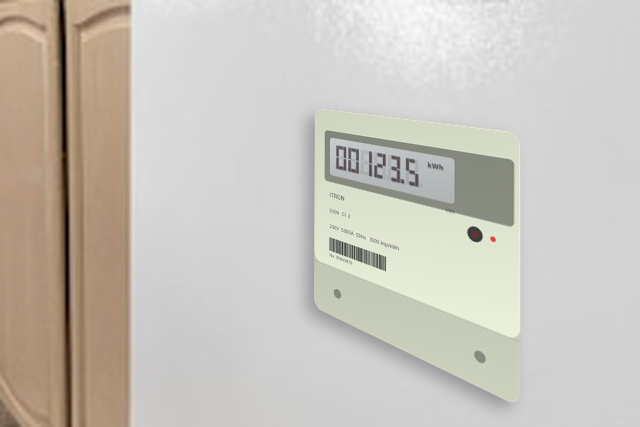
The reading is 123.5 kWh
